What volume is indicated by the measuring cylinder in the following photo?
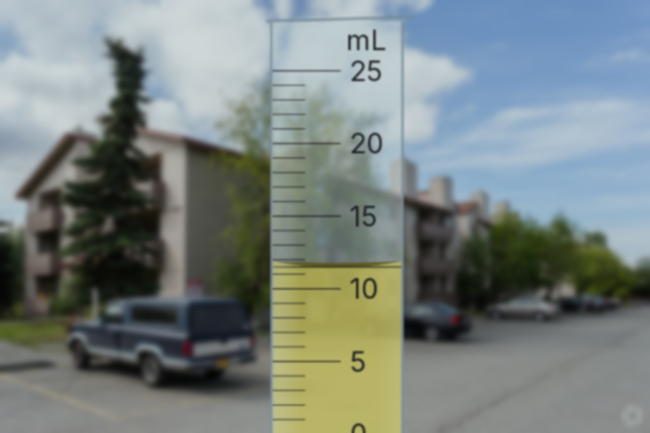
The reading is 11.5 mL
